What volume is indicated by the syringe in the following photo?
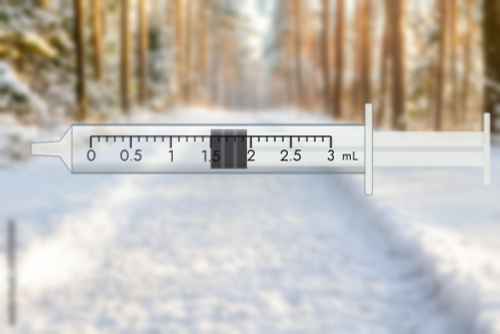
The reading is 1.5 mL
